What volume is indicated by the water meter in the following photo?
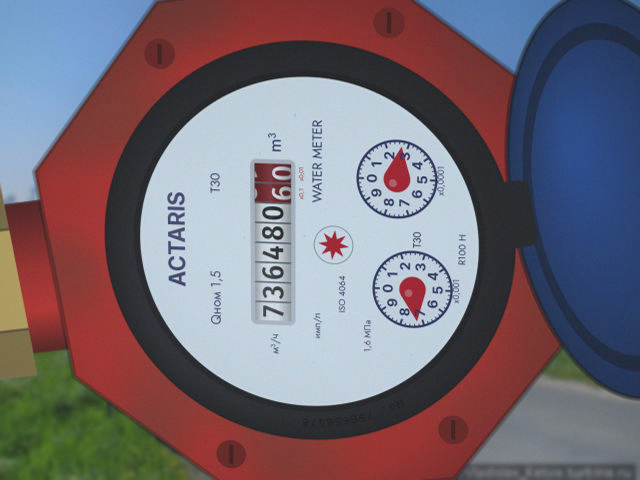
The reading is 736480.5972 m³
